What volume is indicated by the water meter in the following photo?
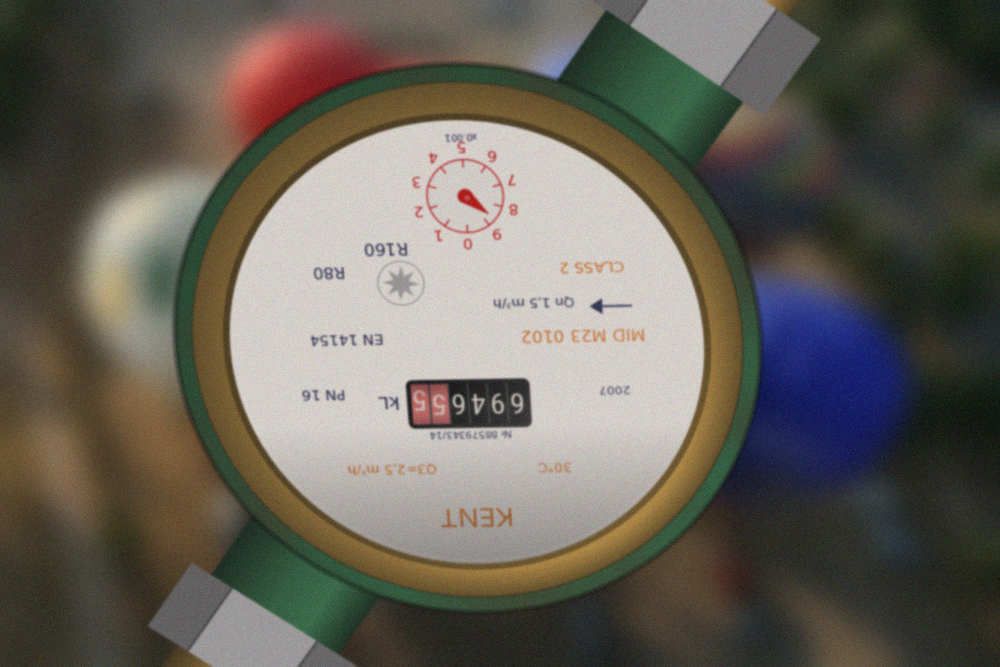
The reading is 6946.548 kL
